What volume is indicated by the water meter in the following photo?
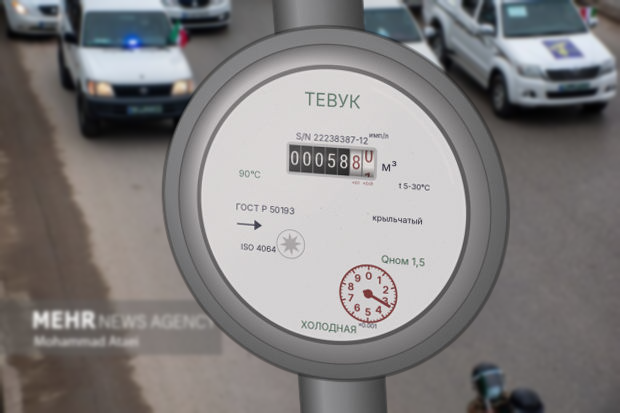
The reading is 58.803 m³
